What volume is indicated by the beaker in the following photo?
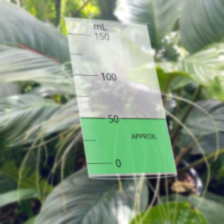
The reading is 50 mL
